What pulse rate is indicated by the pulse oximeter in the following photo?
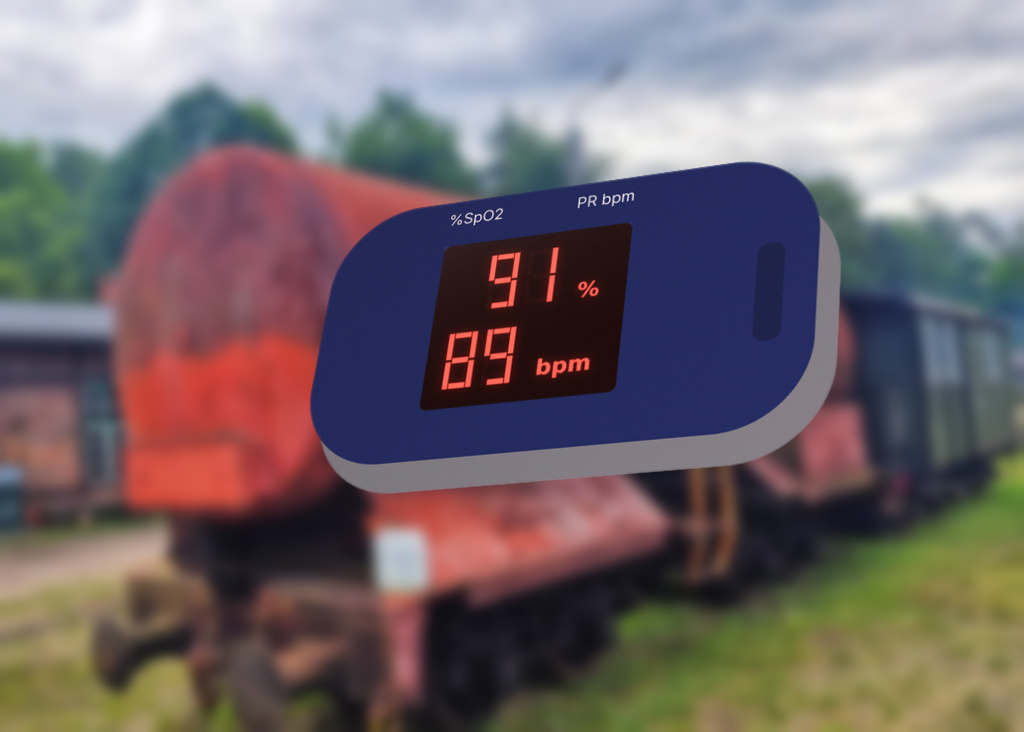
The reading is 89 bpm
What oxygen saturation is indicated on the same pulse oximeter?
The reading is 91 %
